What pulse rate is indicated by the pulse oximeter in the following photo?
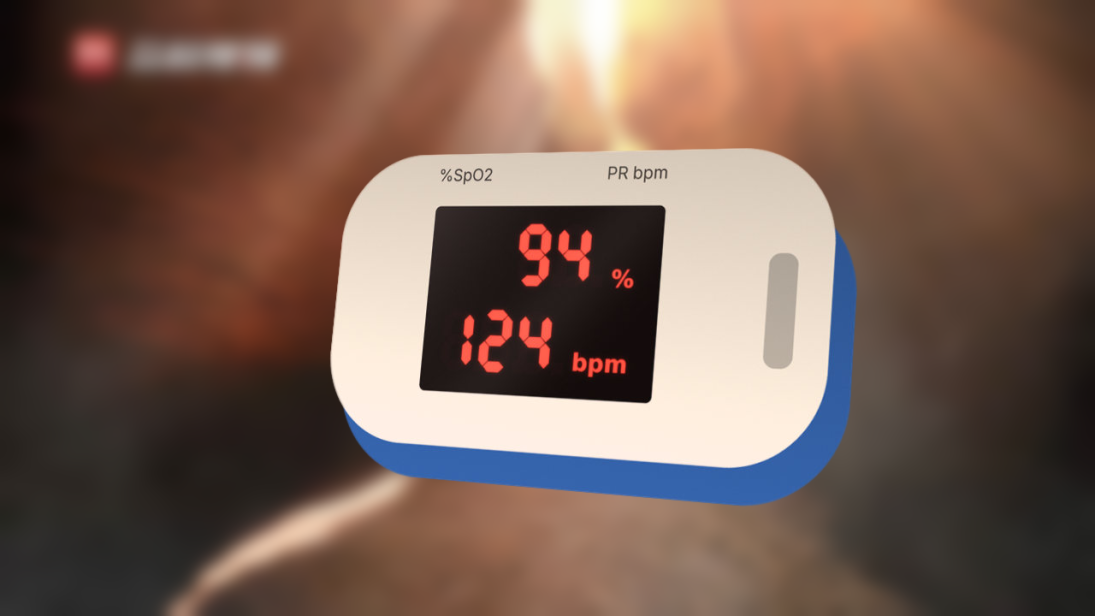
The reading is 124 bpm
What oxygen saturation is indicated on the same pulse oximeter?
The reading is 94 %
